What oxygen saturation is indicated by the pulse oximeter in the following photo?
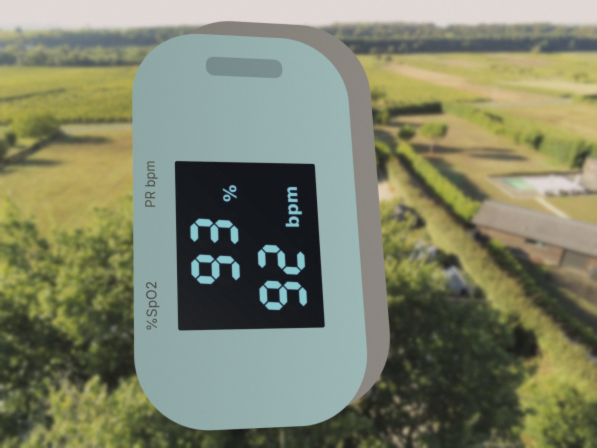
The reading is 93 %
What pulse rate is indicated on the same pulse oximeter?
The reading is 92 bpm
